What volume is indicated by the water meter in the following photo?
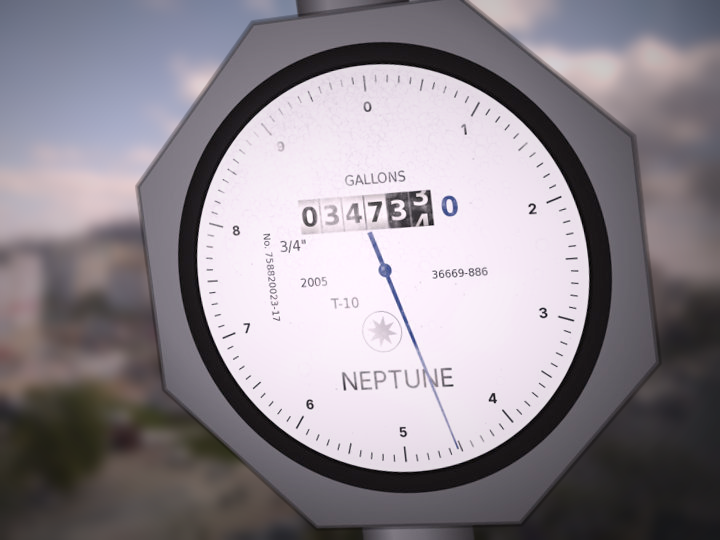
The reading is 347334.5 gal
